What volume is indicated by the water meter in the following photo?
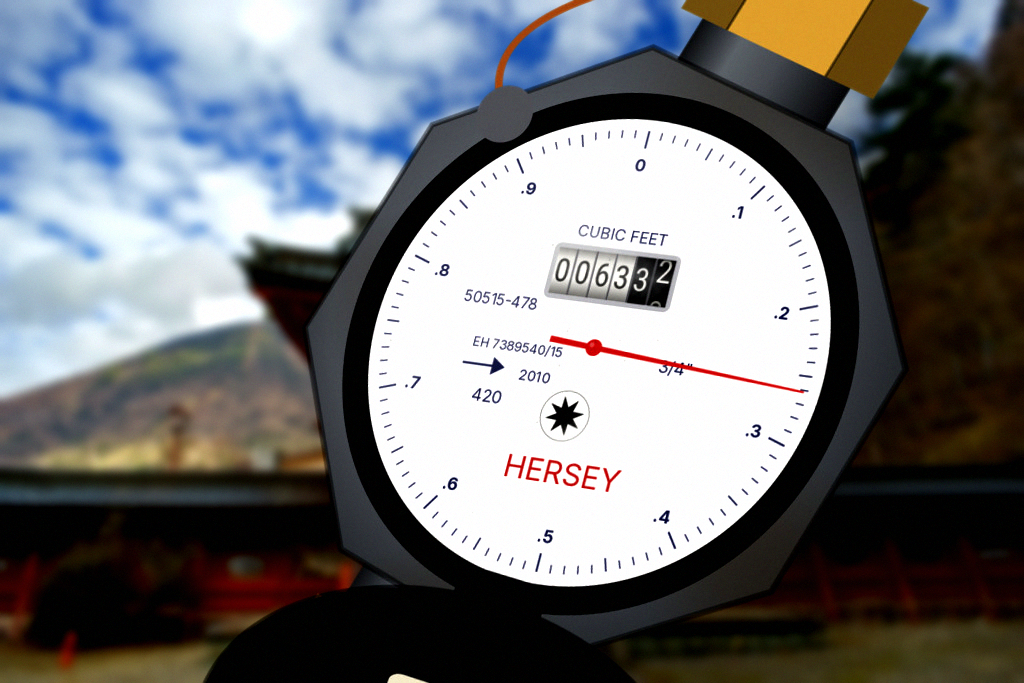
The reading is 6332.26 ft³
